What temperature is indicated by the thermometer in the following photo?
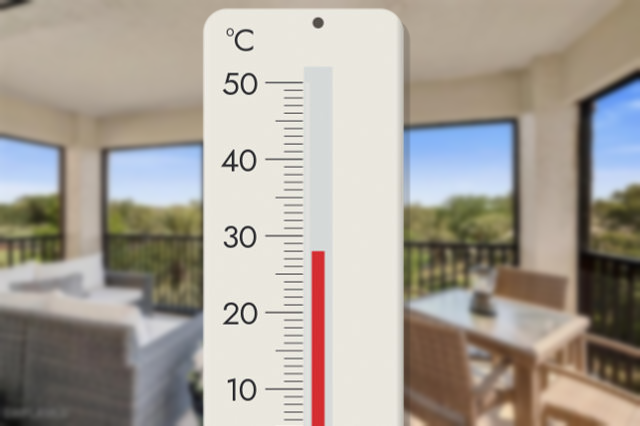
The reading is 28 °C
